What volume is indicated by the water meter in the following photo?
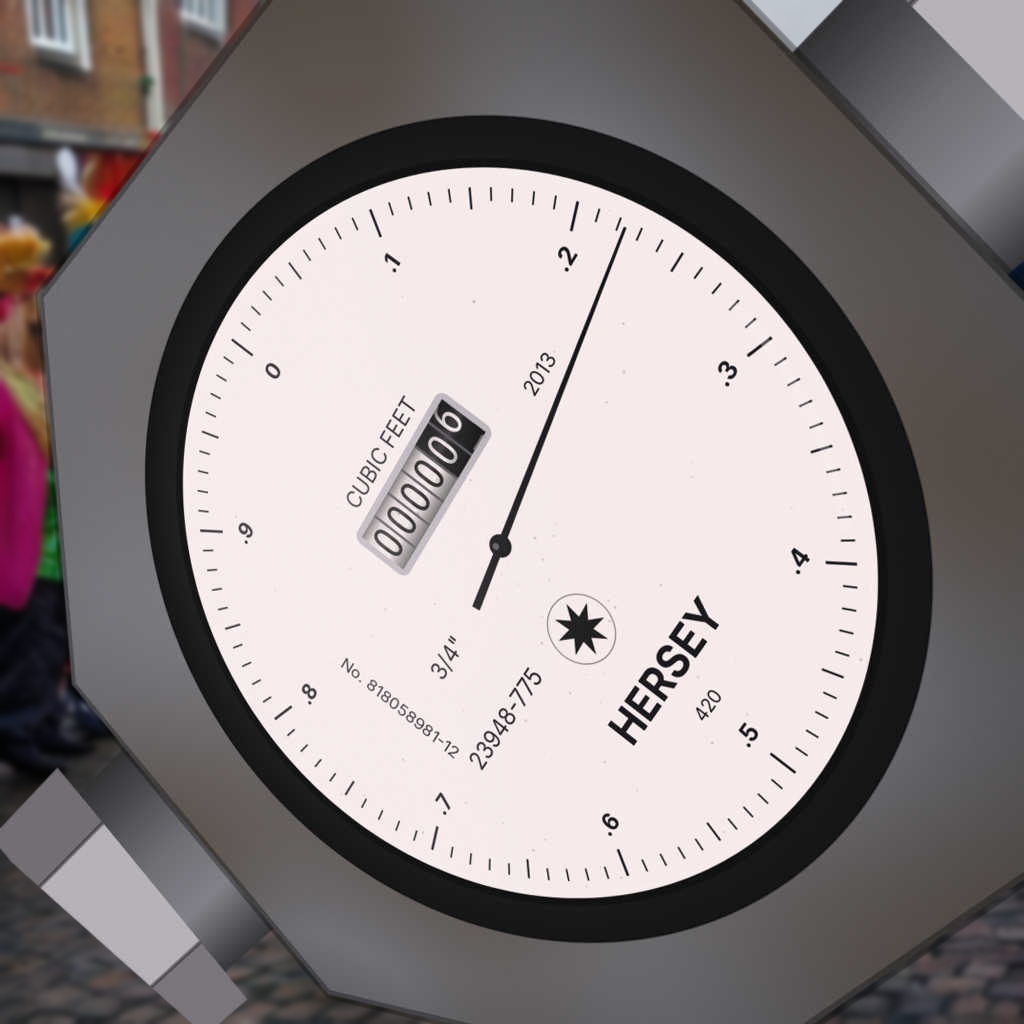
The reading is 6.22 ft³
